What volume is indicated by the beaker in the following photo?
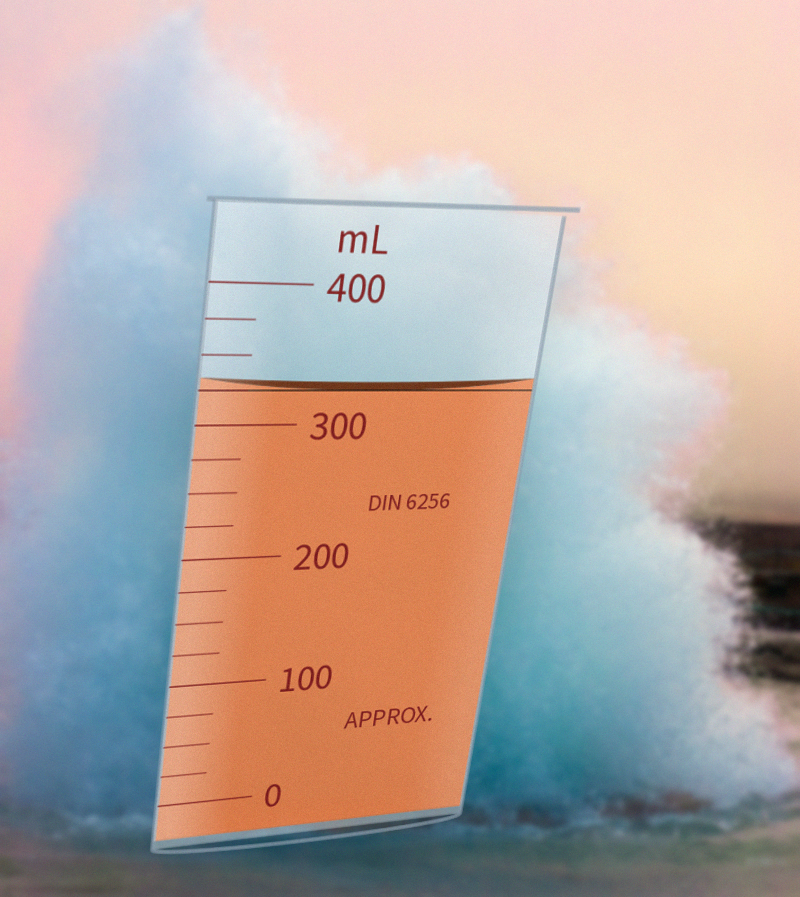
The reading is 325 mL
